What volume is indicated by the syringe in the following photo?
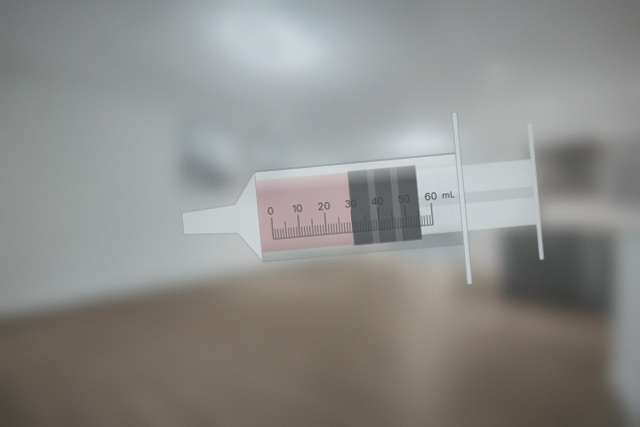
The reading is 30 mL
